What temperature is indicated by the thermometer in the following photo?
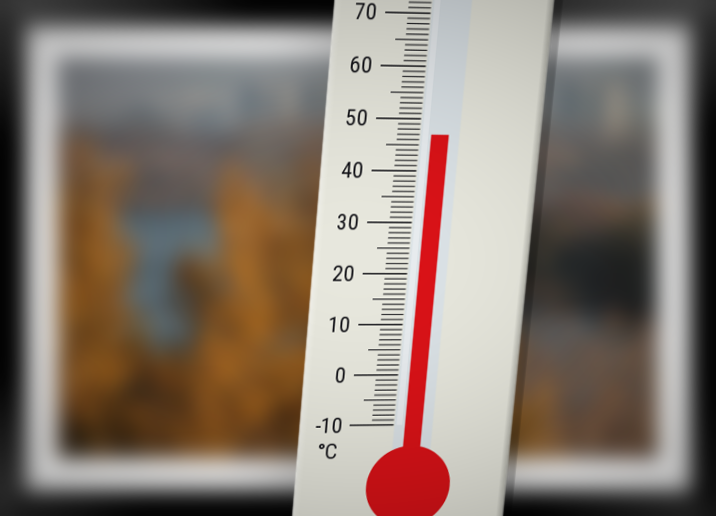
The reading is 47 °C
